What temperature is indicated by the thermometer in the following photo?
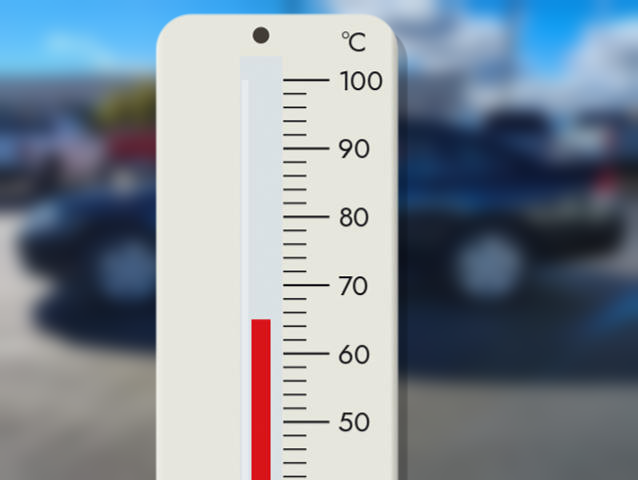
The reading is 65 °C
